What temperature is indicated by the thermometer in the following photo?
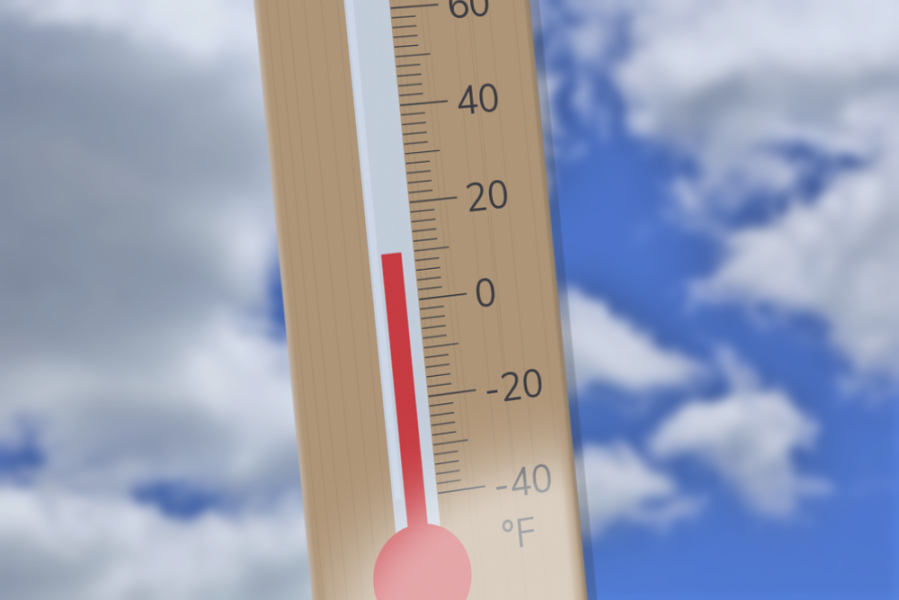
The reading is 10 °F
